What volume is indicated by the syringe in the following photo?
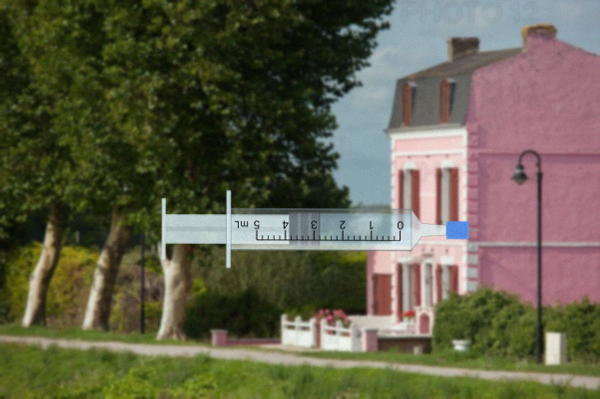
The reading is 2.8 mL
